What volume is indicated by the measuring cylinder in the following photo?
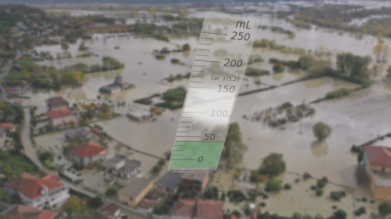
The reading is 40 mL
